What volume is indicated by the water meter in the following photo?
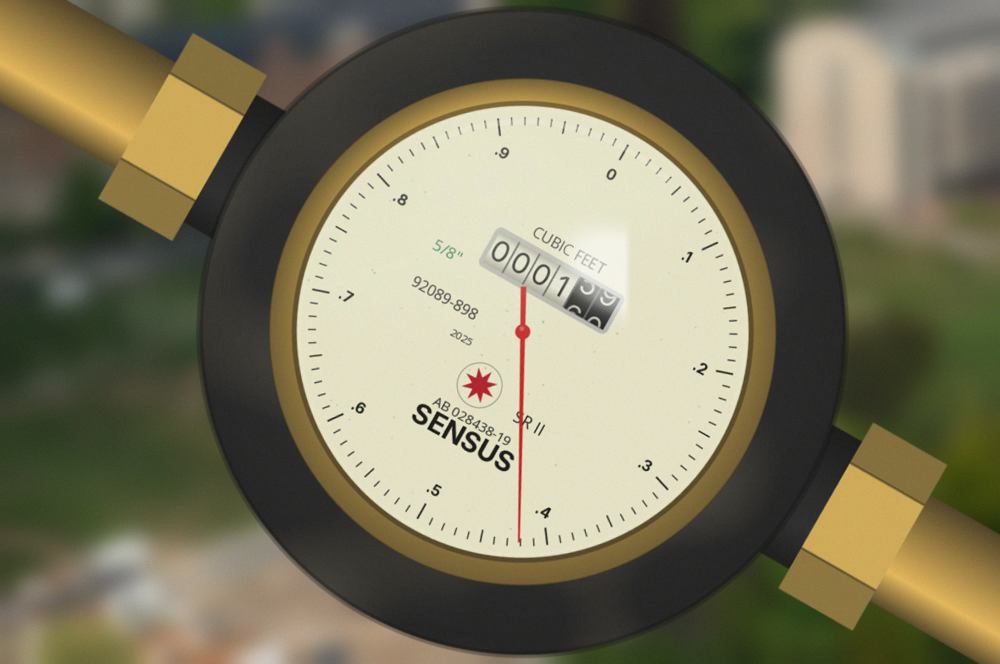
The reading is 159.42 ft³
